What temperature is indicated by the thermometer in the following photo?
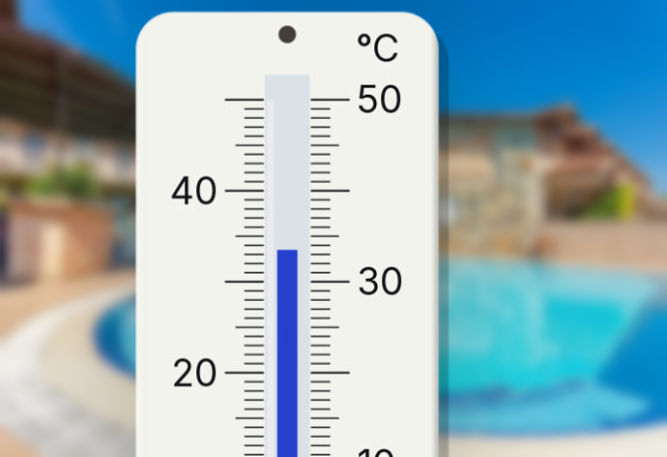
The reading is 33.5 °C
